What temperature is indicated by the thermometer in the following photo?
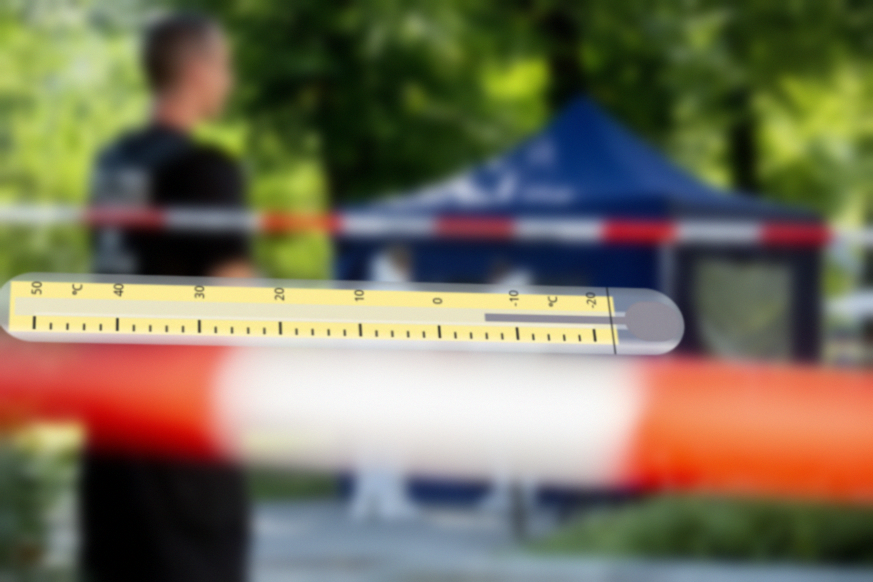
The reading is -6 °C
